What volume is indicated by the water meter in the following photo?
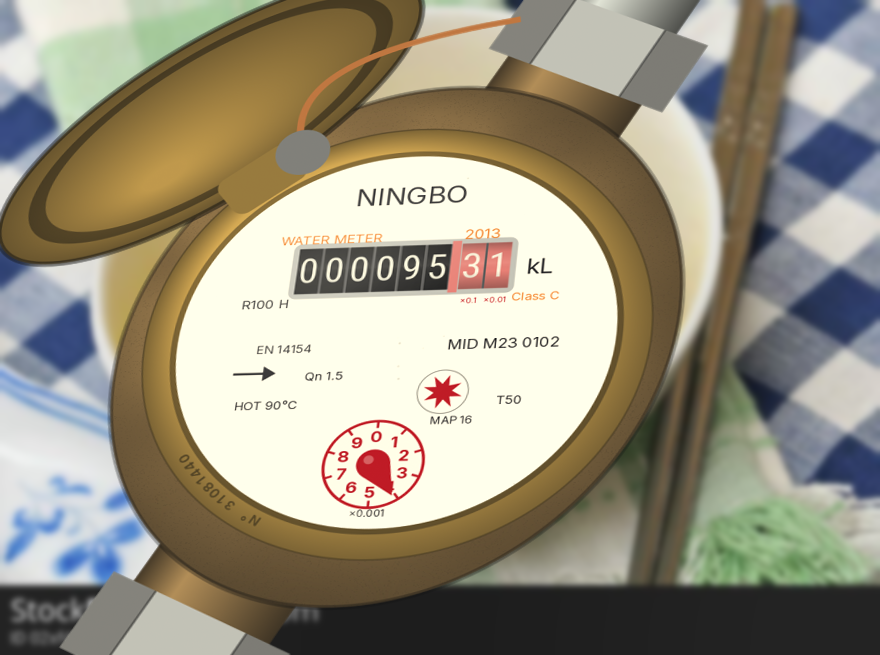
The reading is 95.314 kL
